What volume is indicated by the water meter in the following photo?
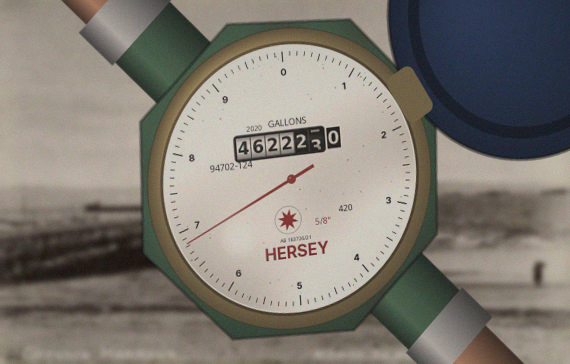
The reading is 4622226.8 gal
